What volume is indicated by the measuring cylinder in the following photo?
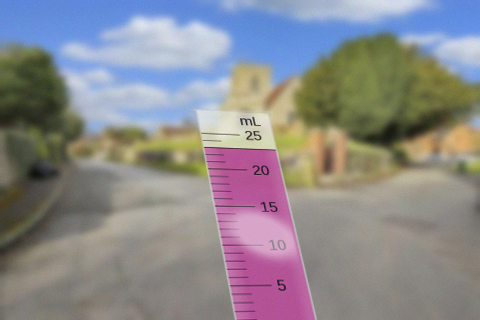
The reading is 23 mL
